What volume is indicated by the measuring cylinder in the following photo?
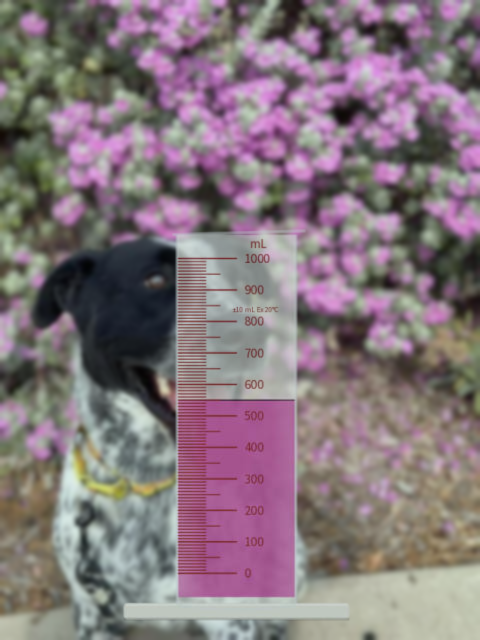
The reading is 550 mL
